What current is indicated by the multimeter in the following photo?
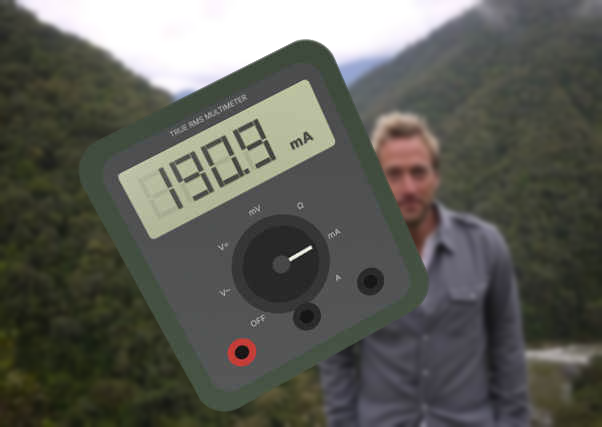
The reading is 190.9 mA
